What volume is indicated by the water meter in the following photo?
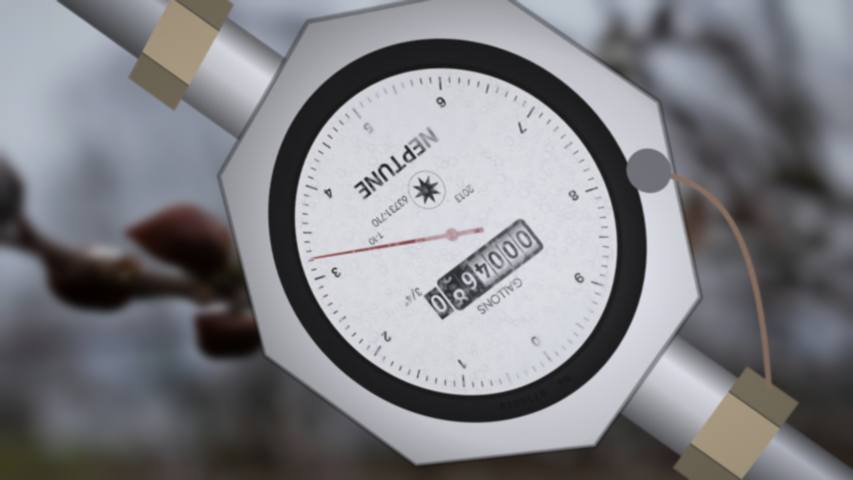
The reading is 4683.2 gal
